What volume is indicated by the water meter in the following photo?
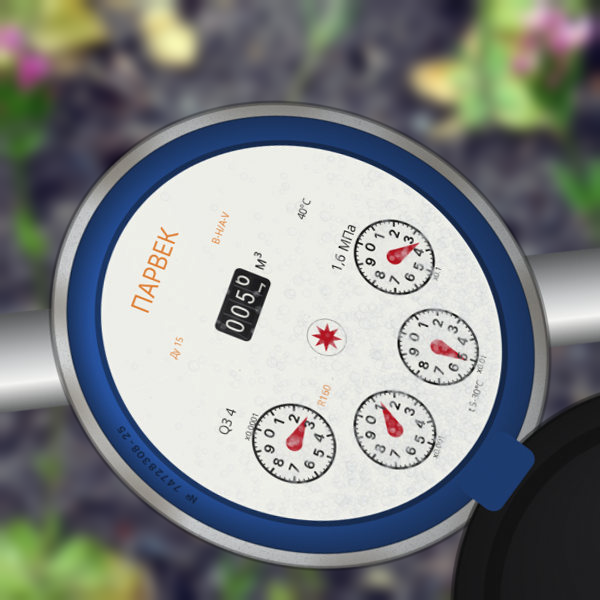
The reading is 56.3512 m³
